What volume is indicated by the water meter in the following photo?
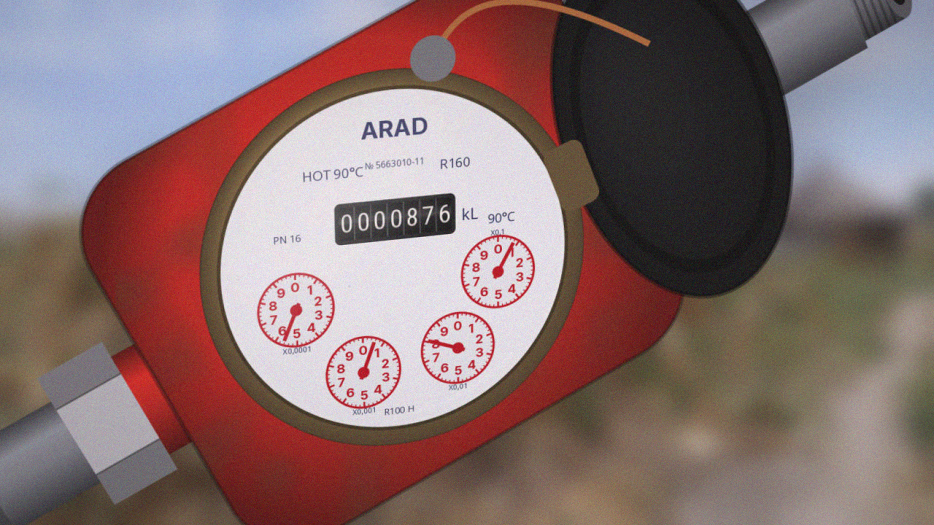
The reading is 876.0805 kL
